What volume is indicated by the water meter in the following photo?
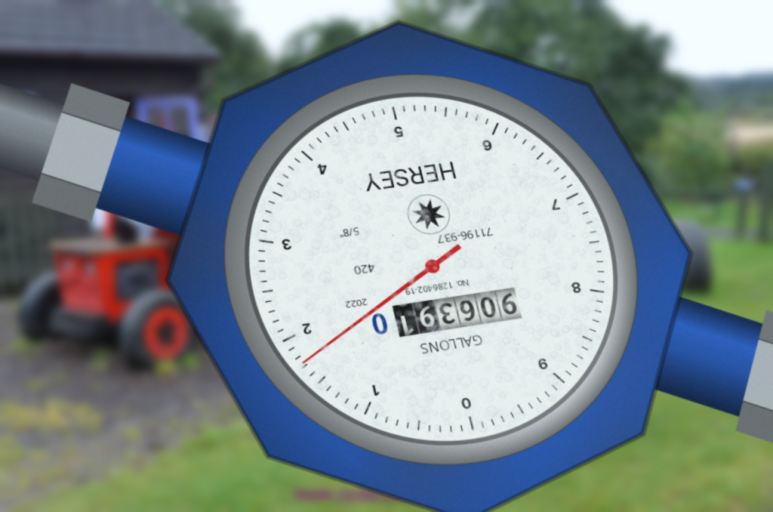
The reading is 9063911.7 gal
